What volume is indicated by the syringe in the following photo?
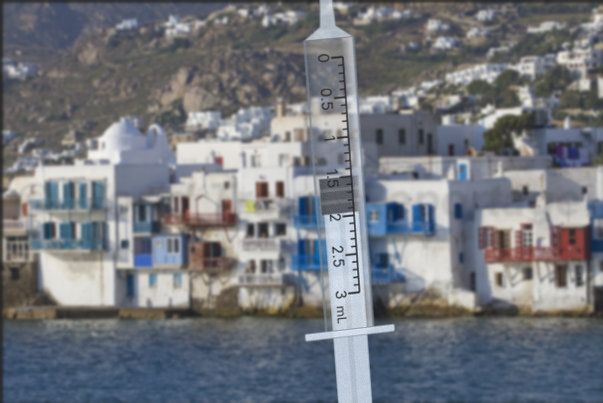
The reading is 1.5 mL
